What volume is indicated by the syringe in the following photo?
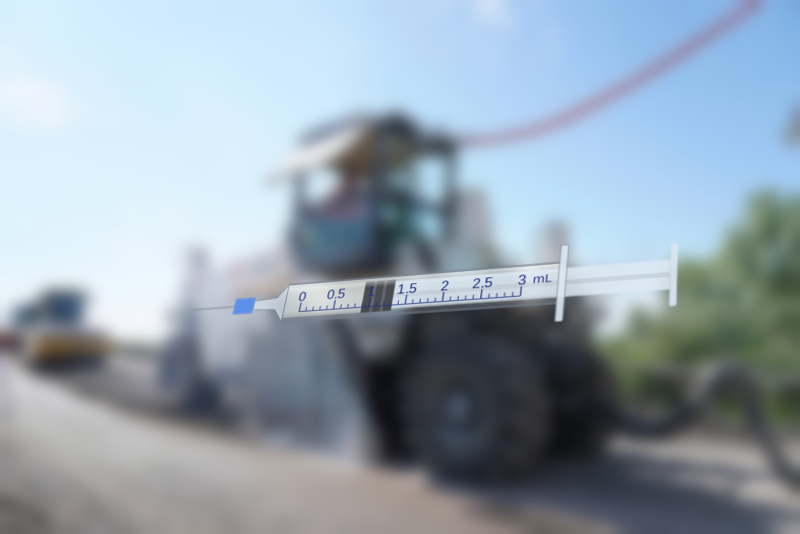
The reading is 0.9 mL
